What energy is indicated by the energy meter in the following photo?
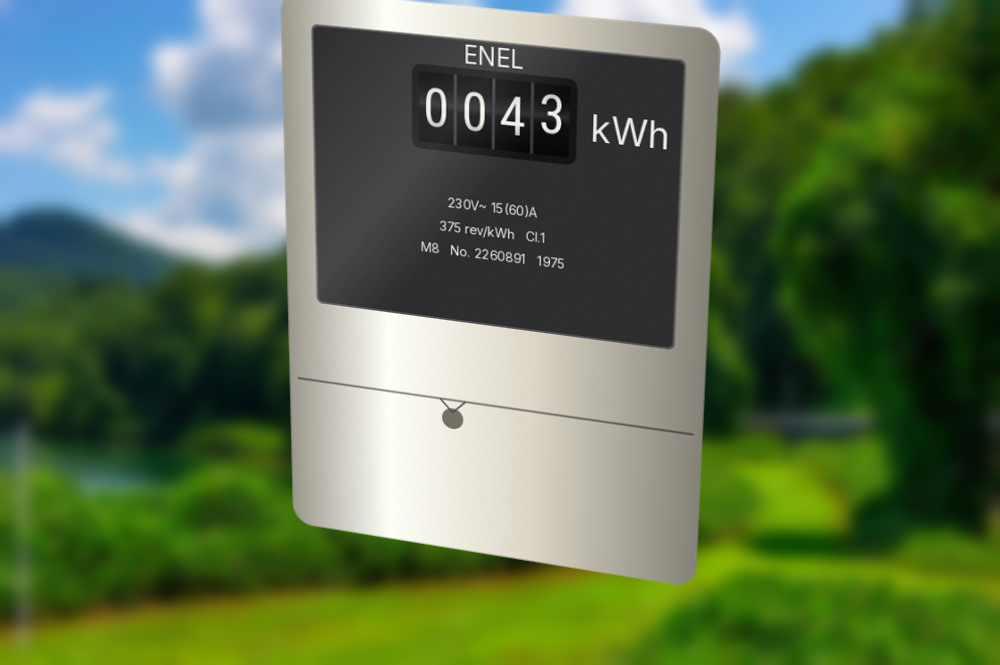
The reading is 43 kWh
